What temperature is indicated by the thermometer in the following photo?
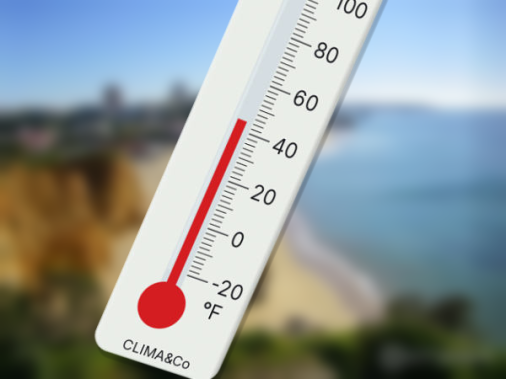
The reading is 44 °F
